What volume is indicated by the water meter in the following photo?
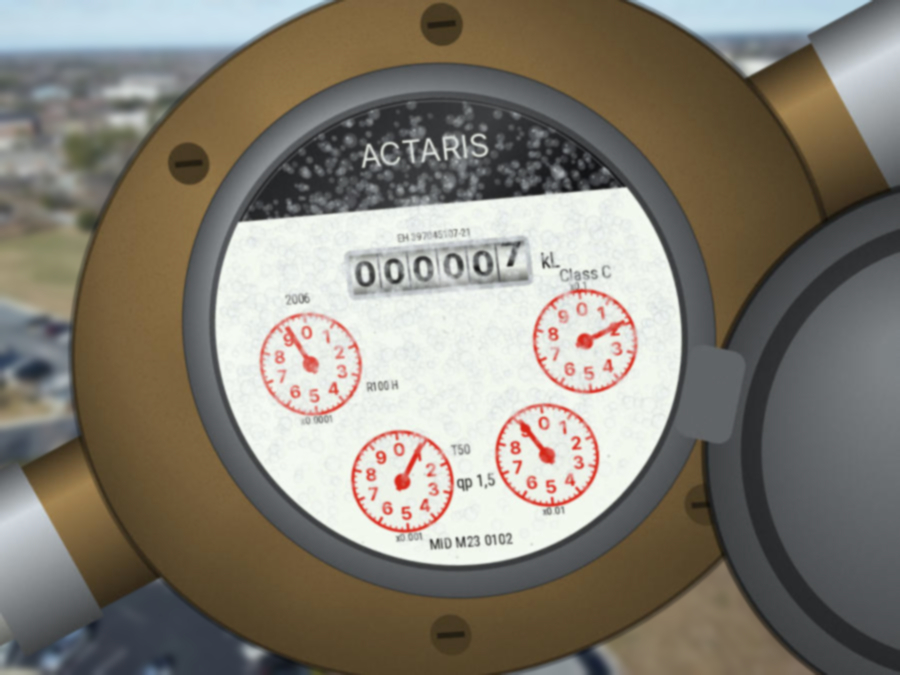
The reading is 7.1909 kL
